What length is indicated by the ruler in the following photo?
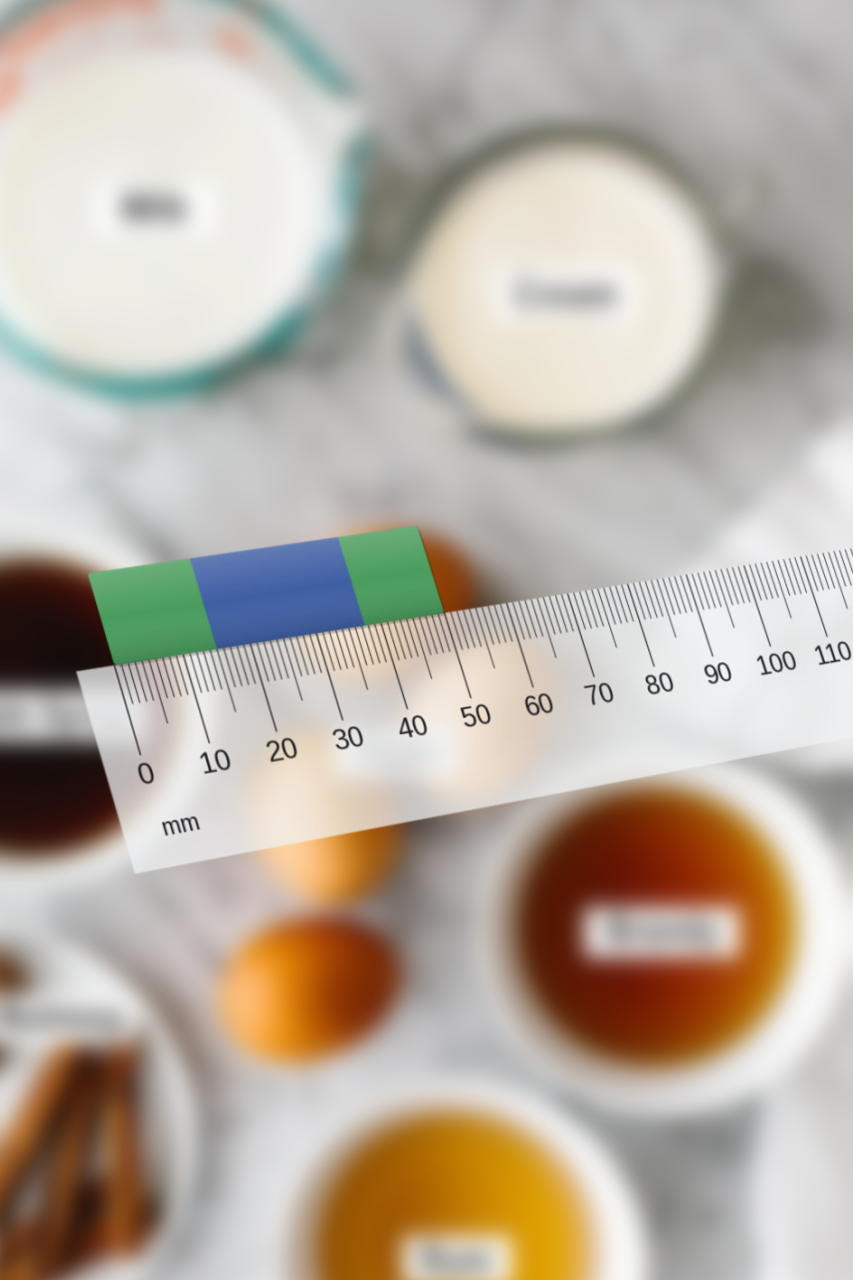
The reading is 50 mm
